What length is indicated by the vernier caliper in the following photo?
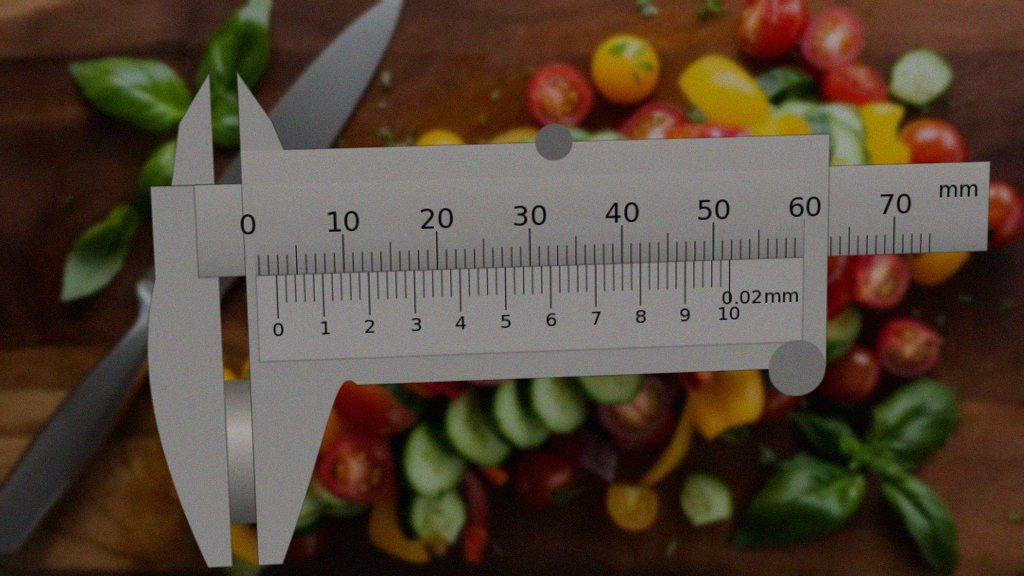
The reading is 2.8 mm
